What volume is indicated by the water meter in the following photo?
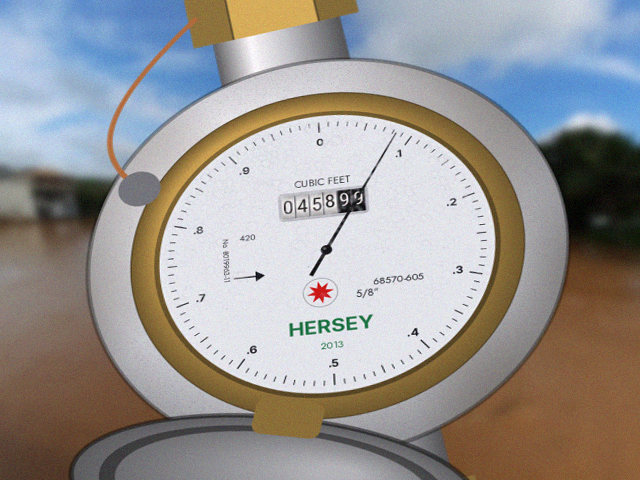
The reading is 45899.08 ft³
